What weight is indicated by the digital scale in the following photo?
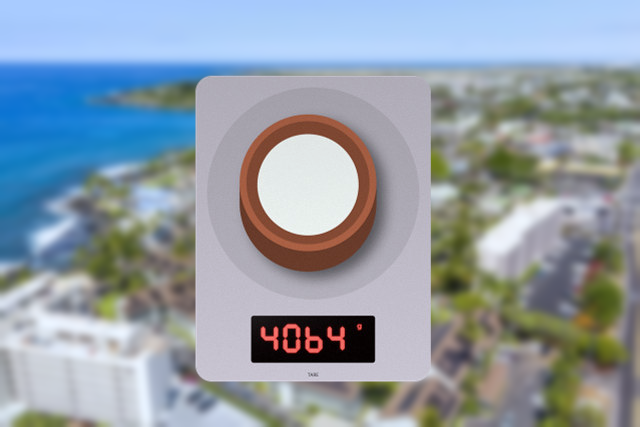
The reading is 4064 g
